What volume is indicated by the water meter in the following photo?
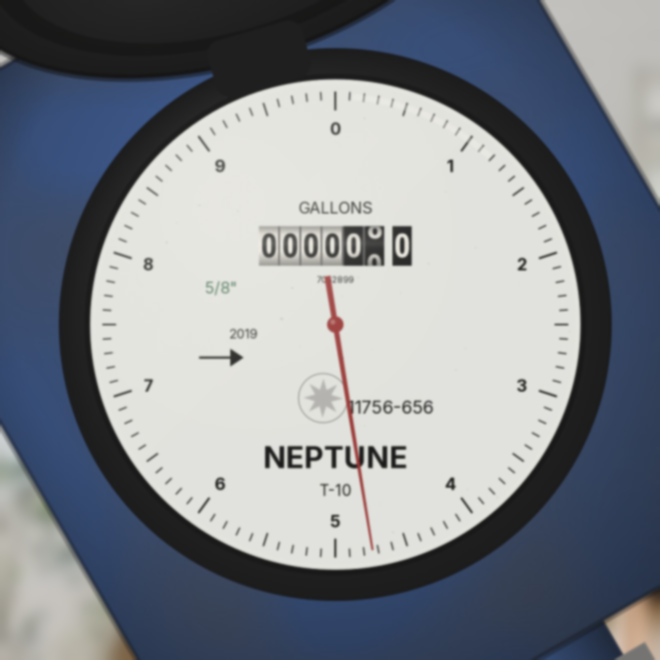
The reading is 84.7 gal
